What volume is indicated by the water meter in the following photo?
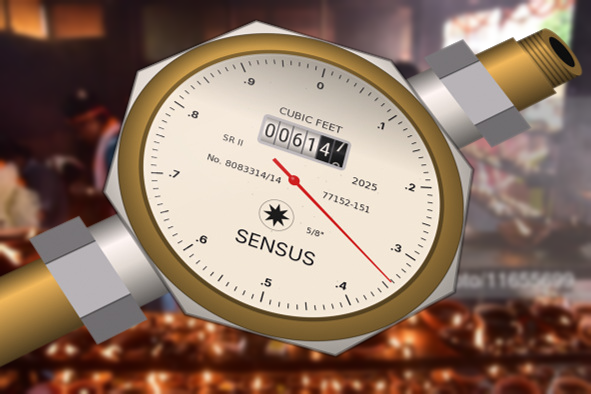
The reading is 6147.34 ft³
